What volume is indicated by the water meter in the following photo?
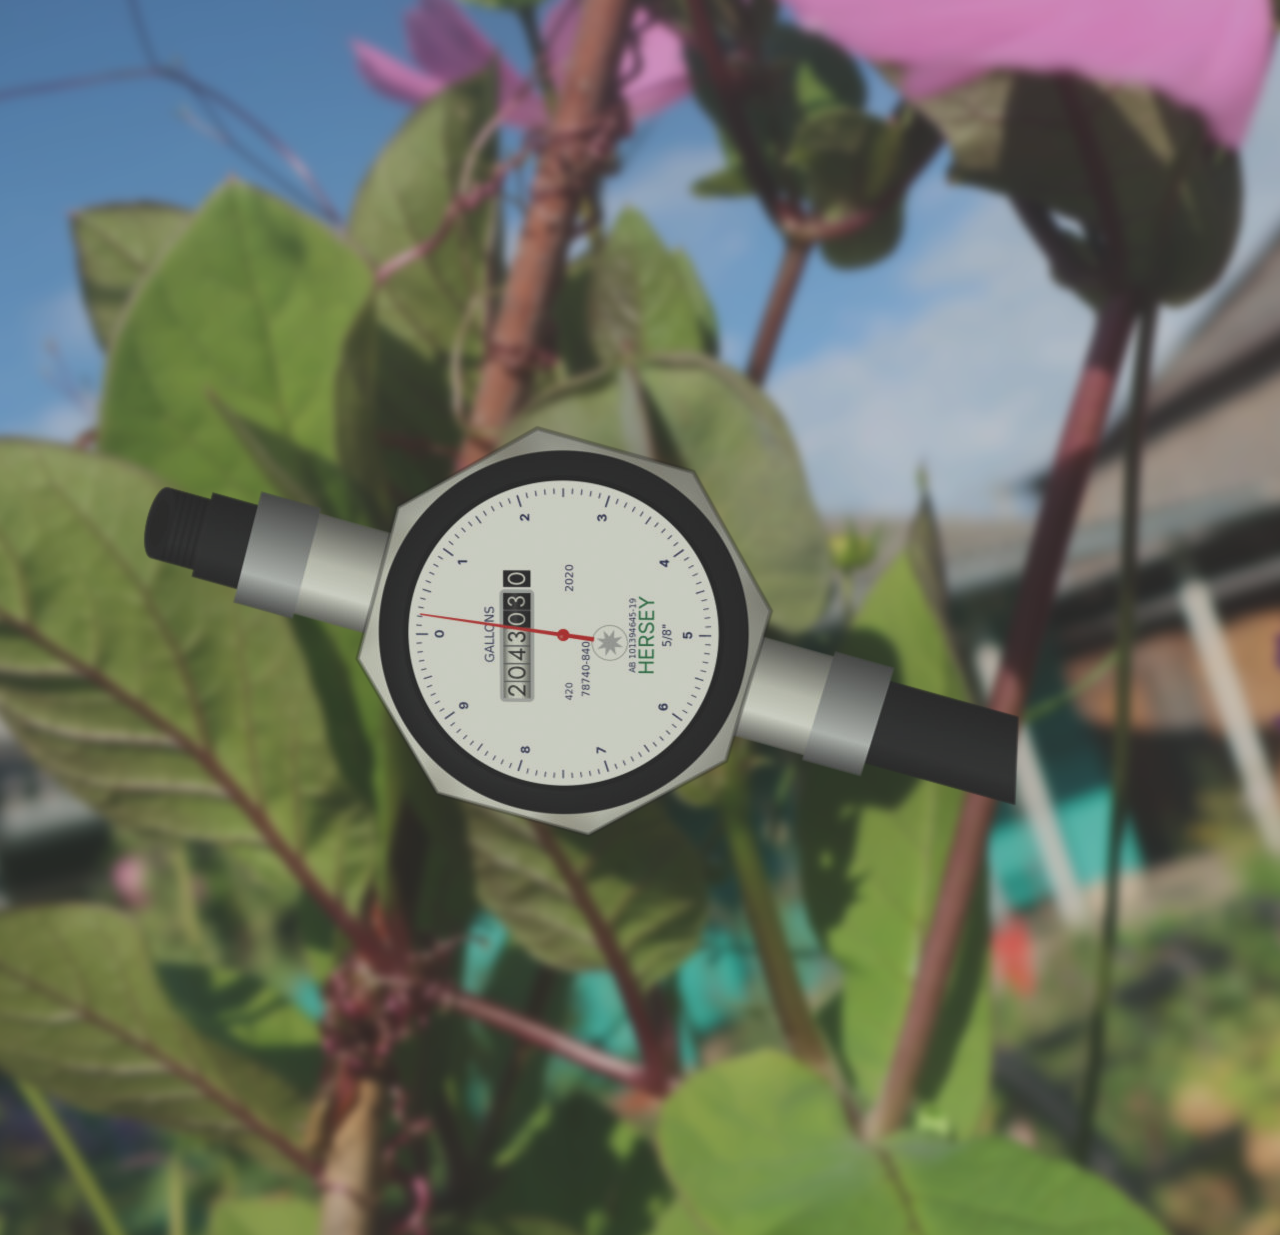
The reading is 2043030.2 gal
